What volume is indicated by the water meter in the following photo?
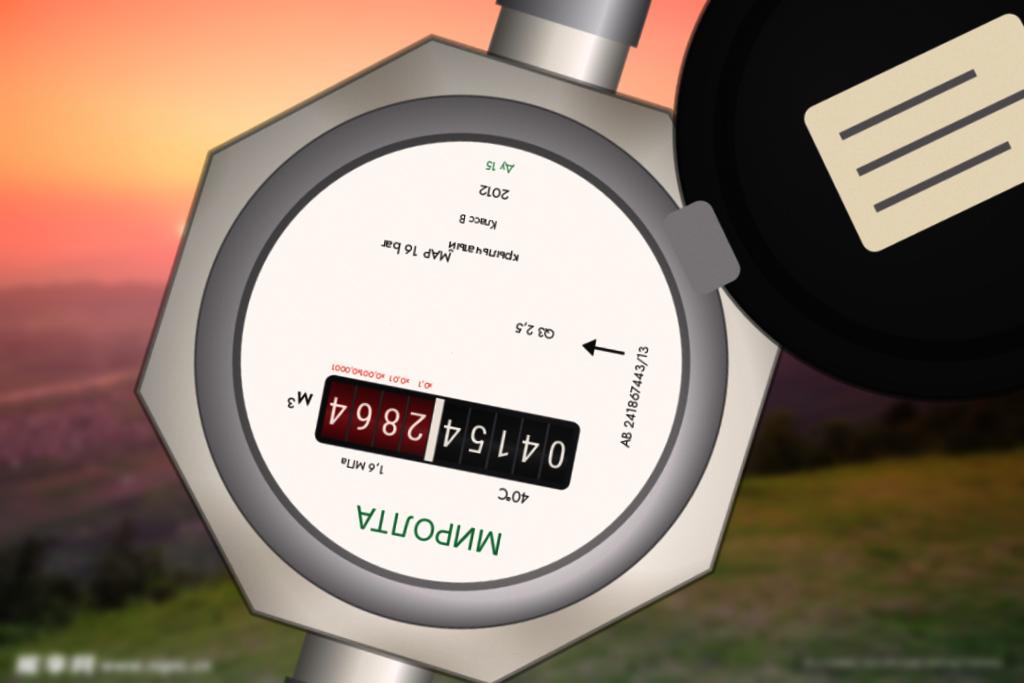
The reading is 4154.2864 m³
